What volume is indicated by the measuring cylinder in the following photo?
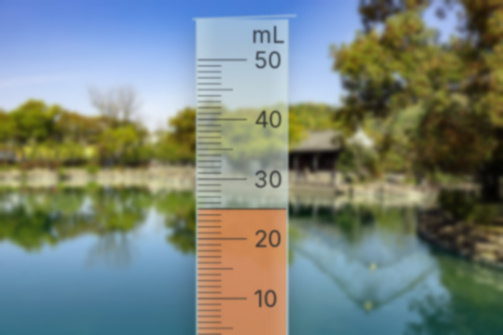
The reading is 25 mL
